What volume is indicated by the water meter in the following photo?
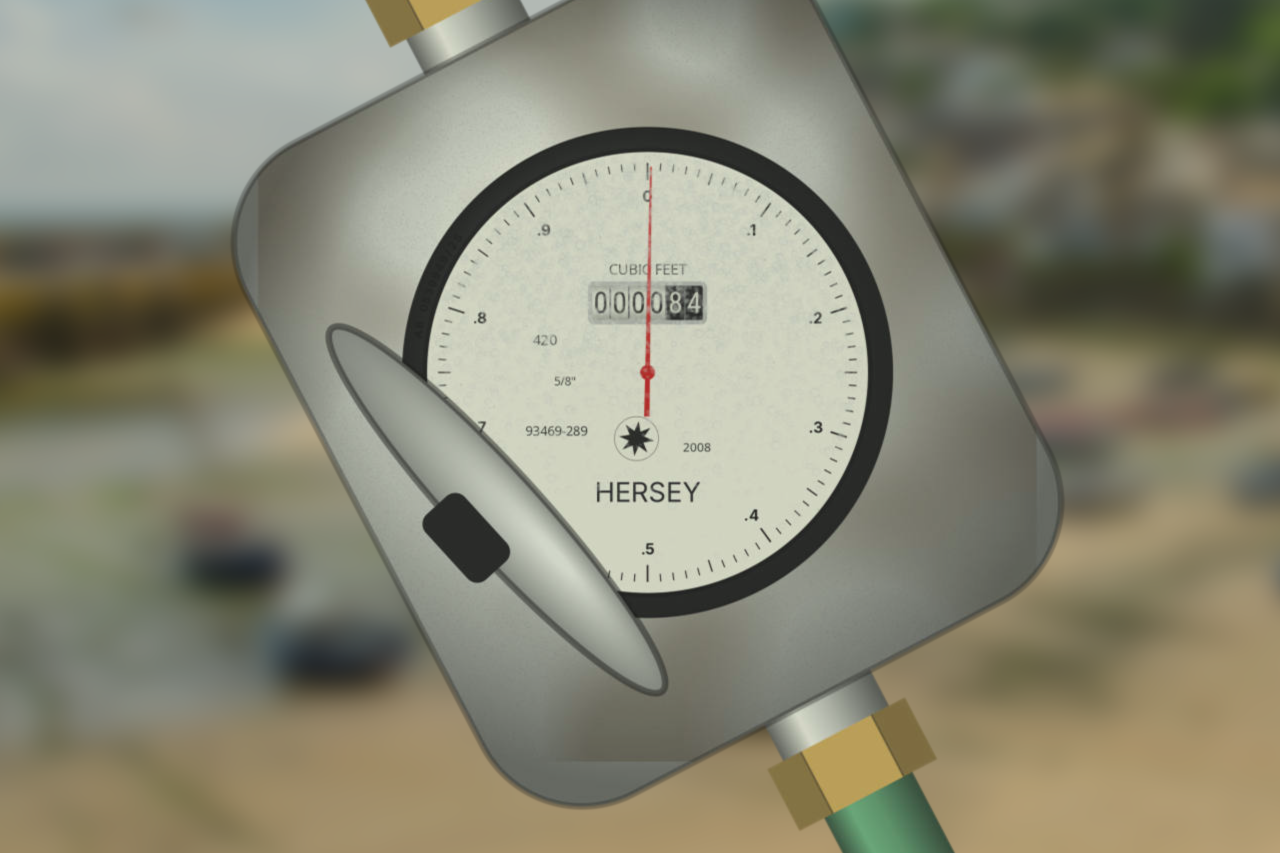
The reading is 84.00 ft³
